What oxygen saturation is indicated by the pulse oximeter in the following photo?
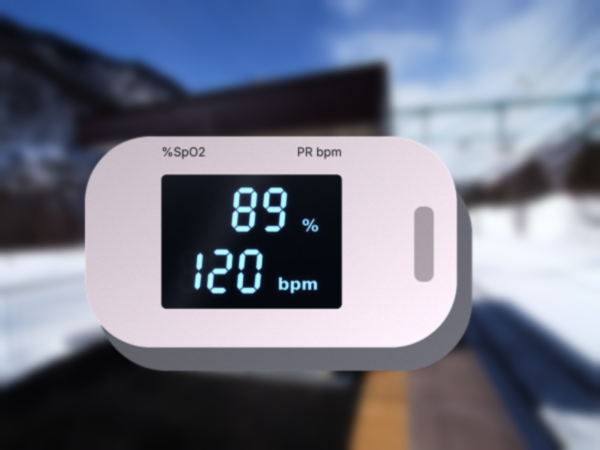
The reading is 89 %
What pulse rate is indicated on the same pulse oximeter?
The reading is 120 bpm
